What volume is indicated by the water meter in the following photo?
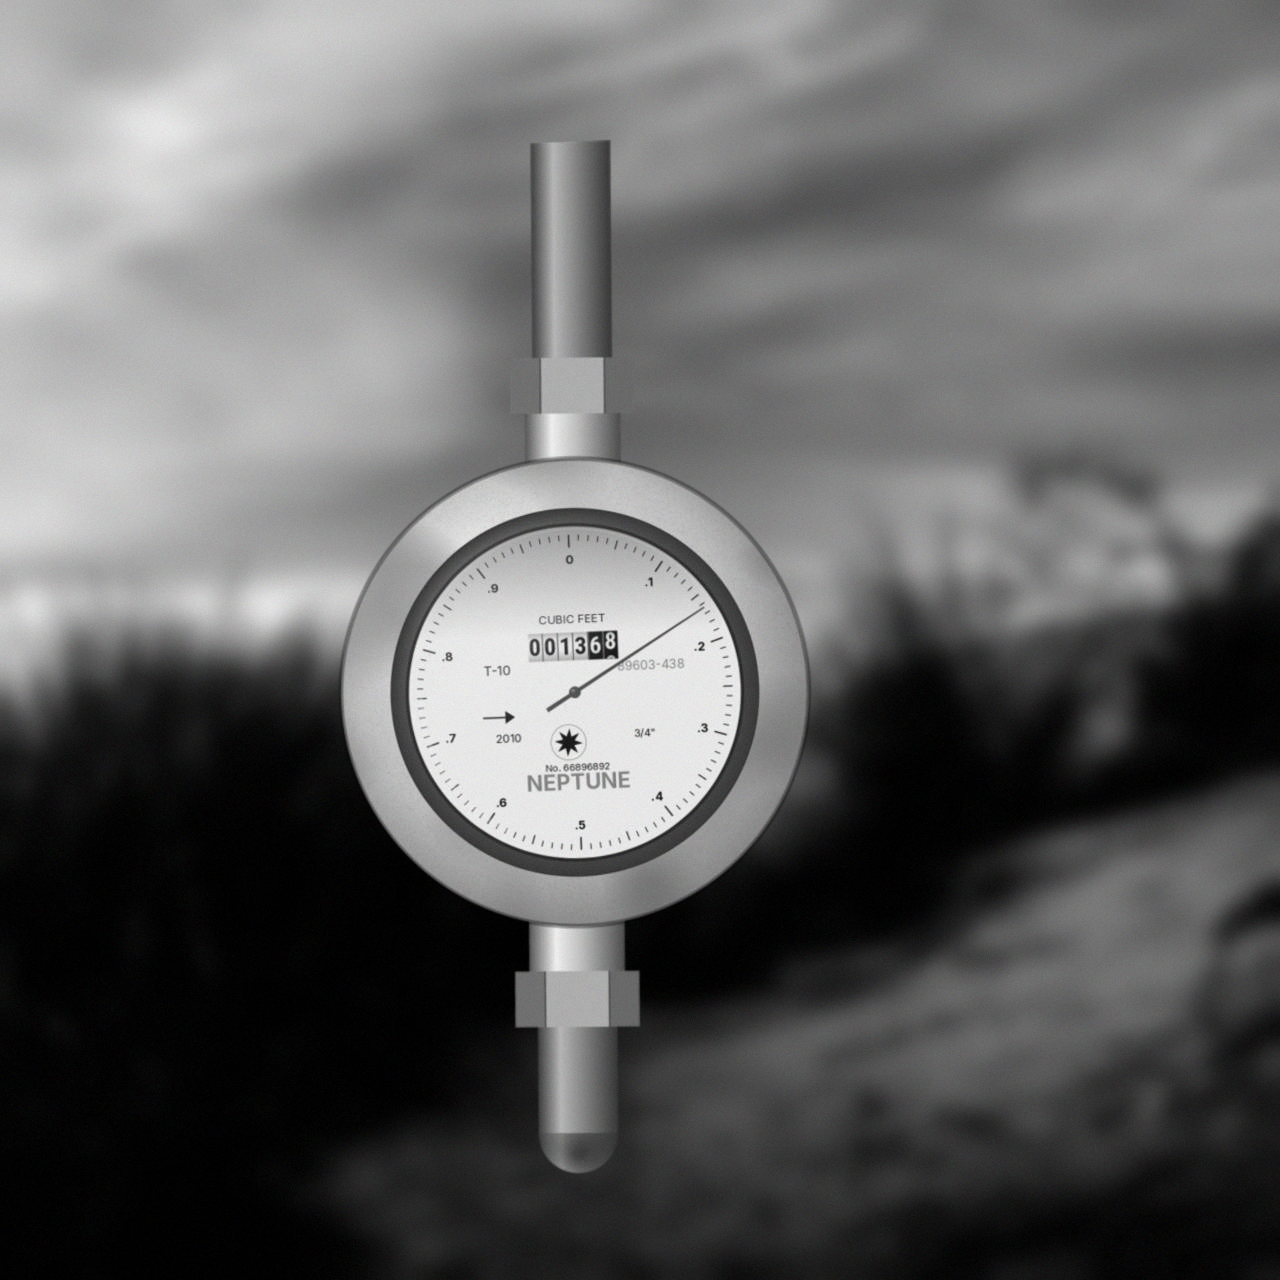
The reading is 1368.16 ft³
